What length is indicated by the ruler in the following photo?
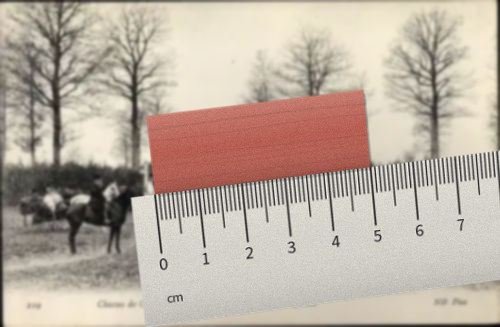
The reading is 5 cm
